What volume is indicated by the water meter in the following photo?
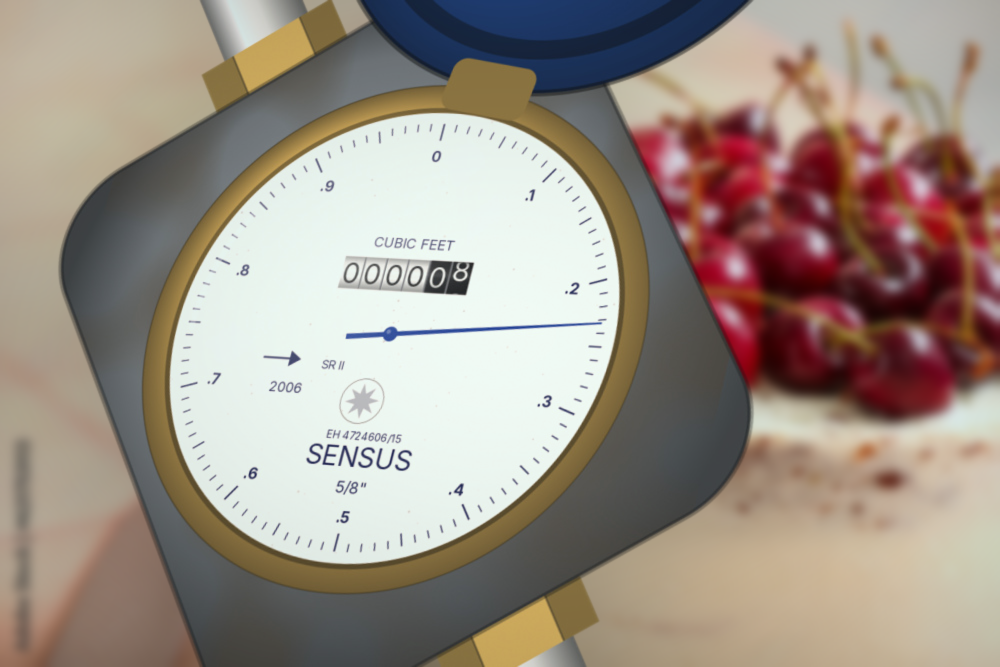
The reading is 8.23 ft³
